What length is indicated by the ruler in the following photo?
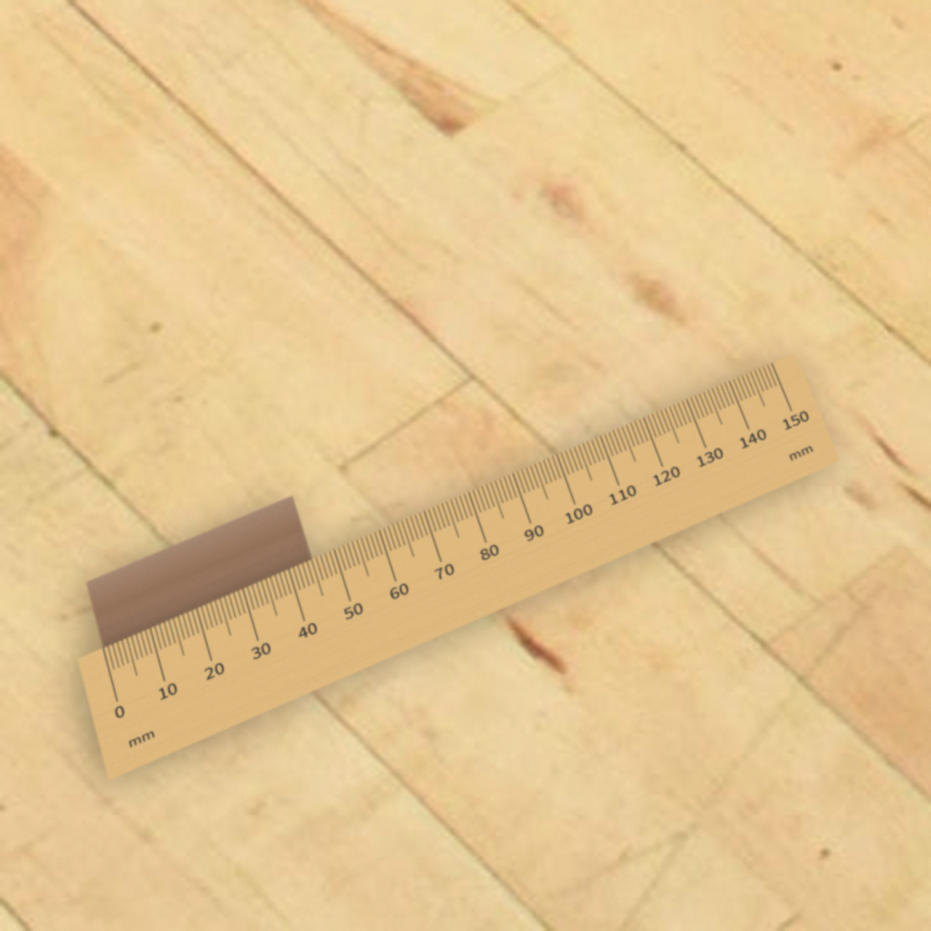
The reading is 45 mm
